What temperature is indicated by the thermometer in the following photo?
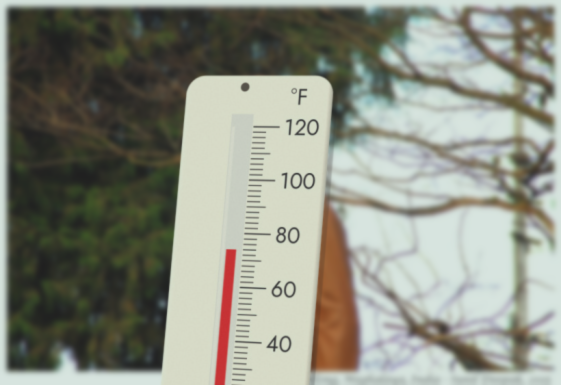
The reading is 74 °F
